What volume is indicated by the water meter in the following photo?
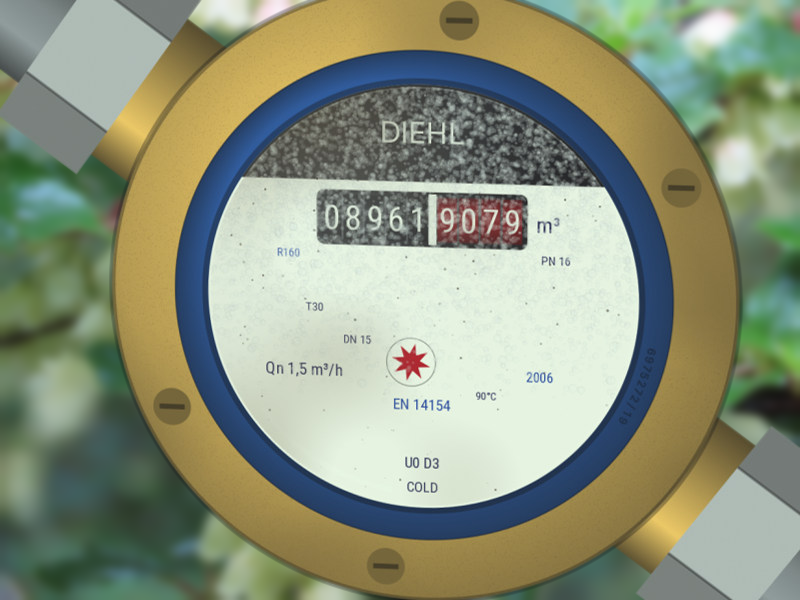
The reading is 8961.9079 m³
